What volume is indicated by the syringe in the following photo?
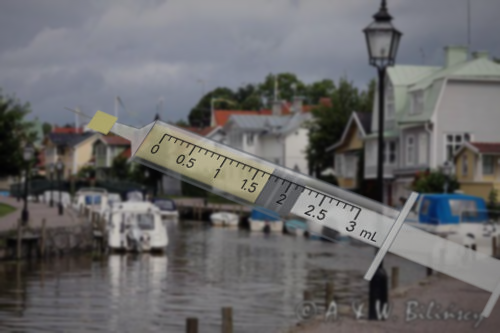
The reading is 1.7 mL
